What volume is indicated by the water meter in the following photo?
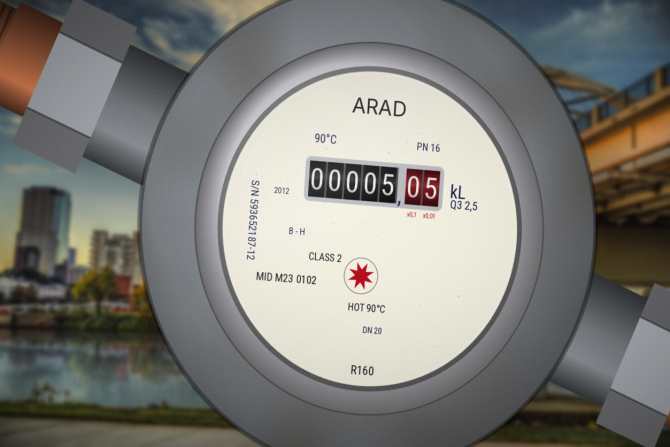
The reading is 5.05 kL
